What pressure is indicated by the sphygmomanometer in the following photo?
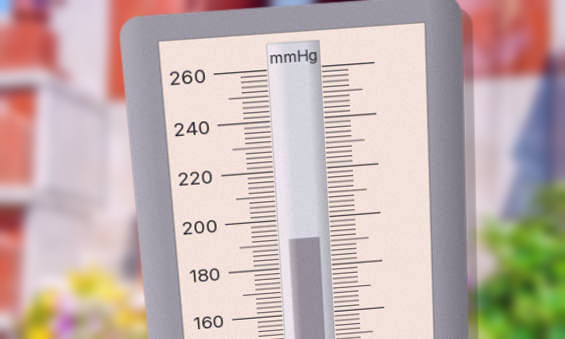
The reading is 192 mmHg
